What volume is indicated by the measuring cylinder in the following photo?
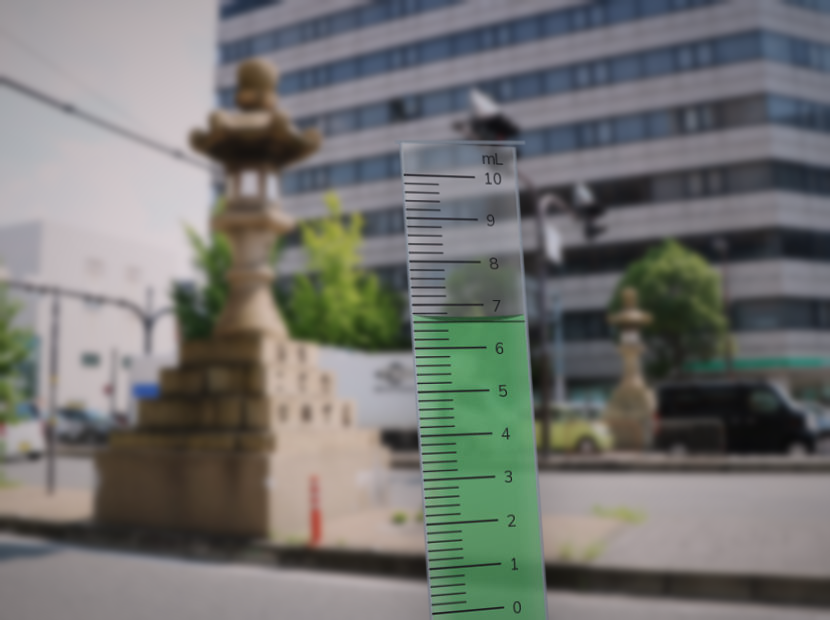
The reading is 6.6 mL
